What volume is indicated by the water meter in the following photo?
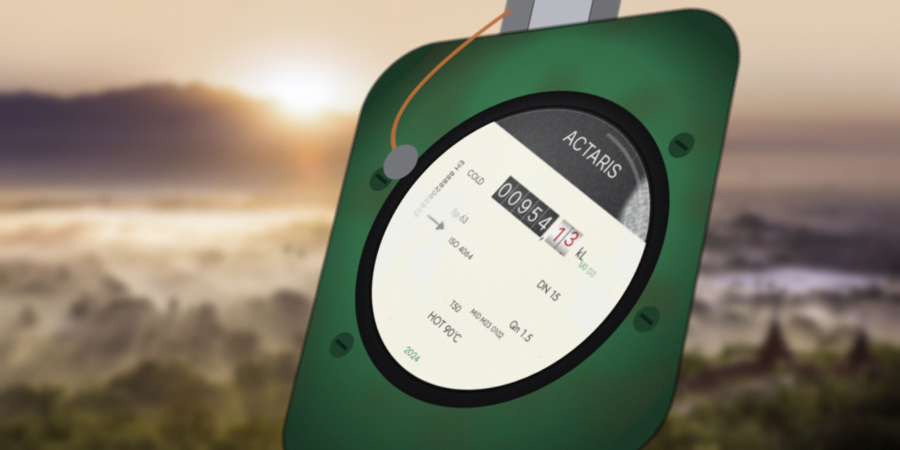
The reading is 954.13 kL
